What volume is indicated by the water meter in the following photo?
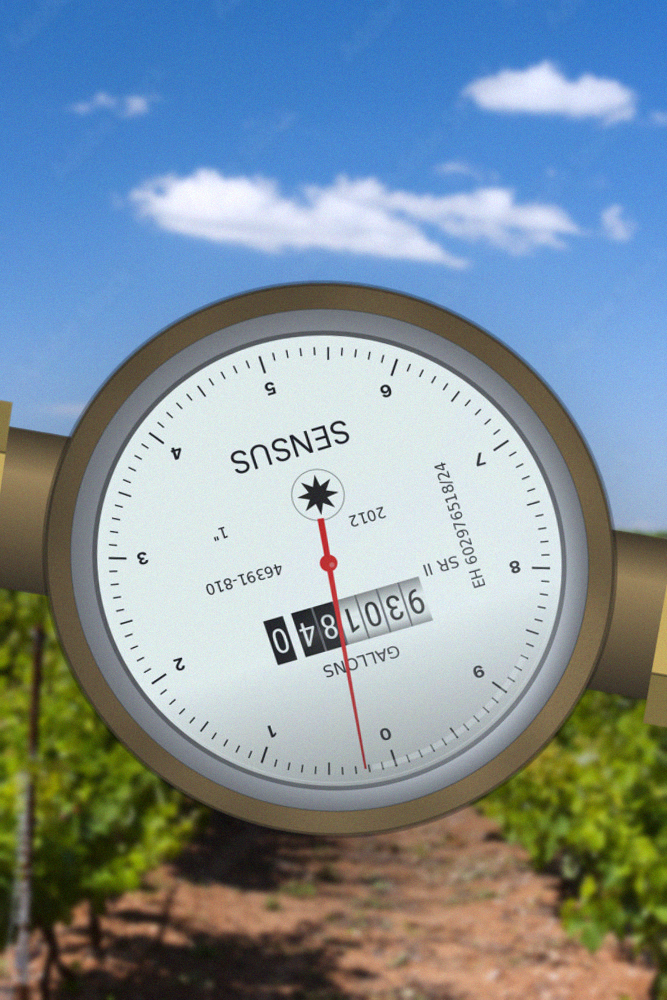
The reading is 9301840.2 gal
